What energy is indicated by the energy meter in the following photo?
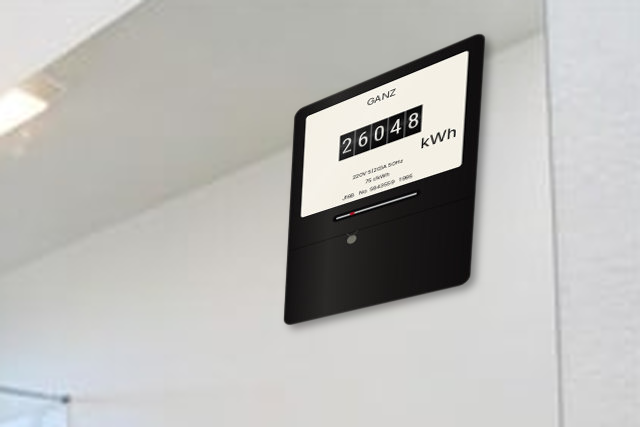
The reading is 26048 kWh
